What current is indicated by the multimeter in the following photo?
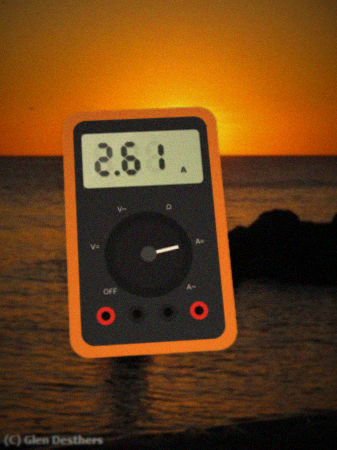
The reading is 2.61 A
